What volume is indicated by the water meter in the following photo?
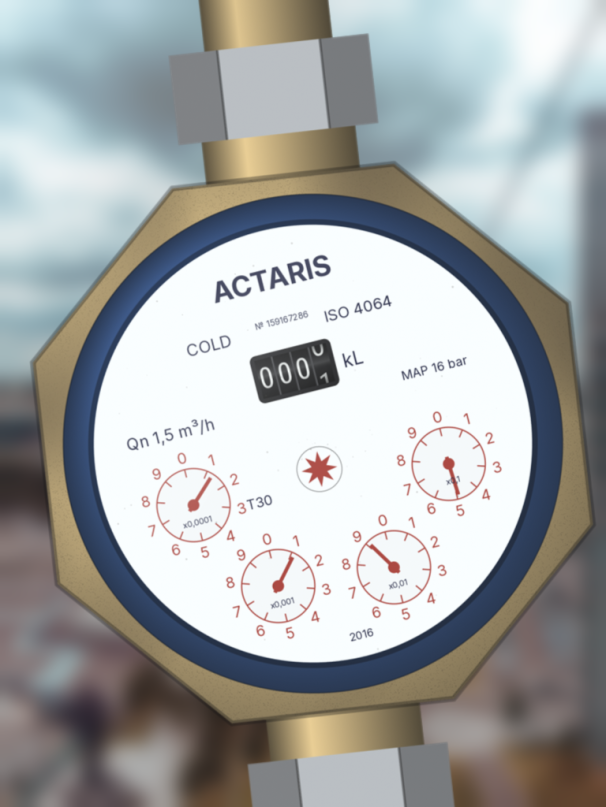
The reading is 0.4911 kL
